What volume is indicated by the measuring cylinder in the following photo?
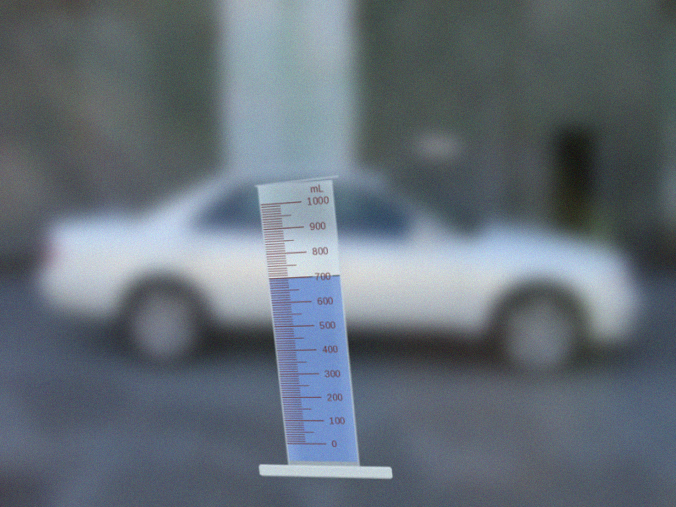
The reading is 700 mL
